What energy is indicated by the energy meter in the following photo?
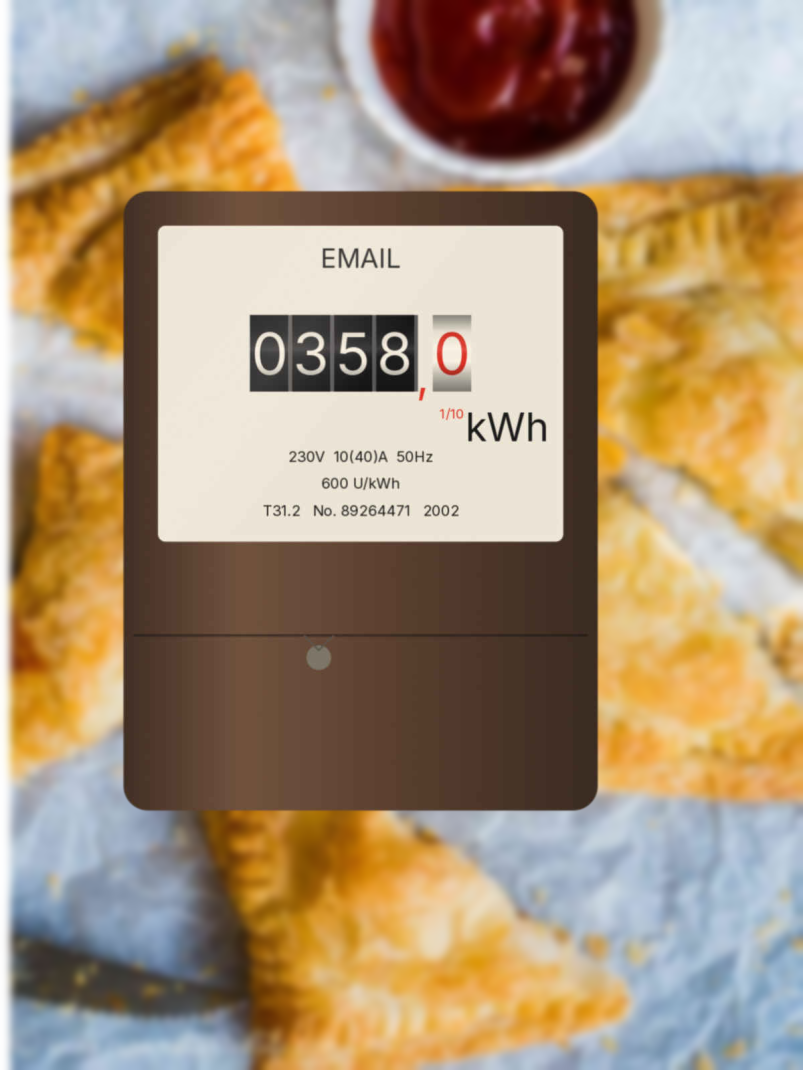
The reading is 358.0 kWh
